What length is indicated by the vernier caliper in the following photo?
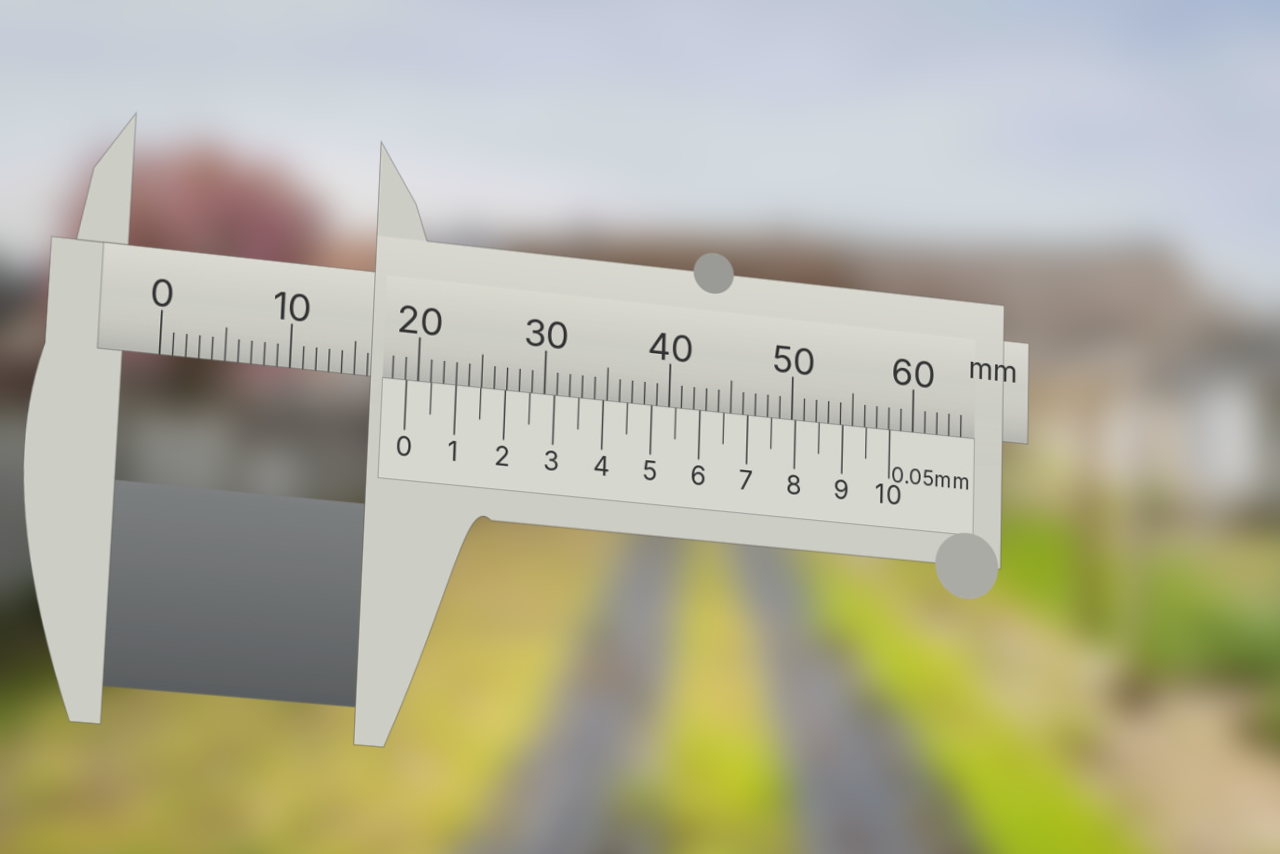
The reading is 19.1 mm
